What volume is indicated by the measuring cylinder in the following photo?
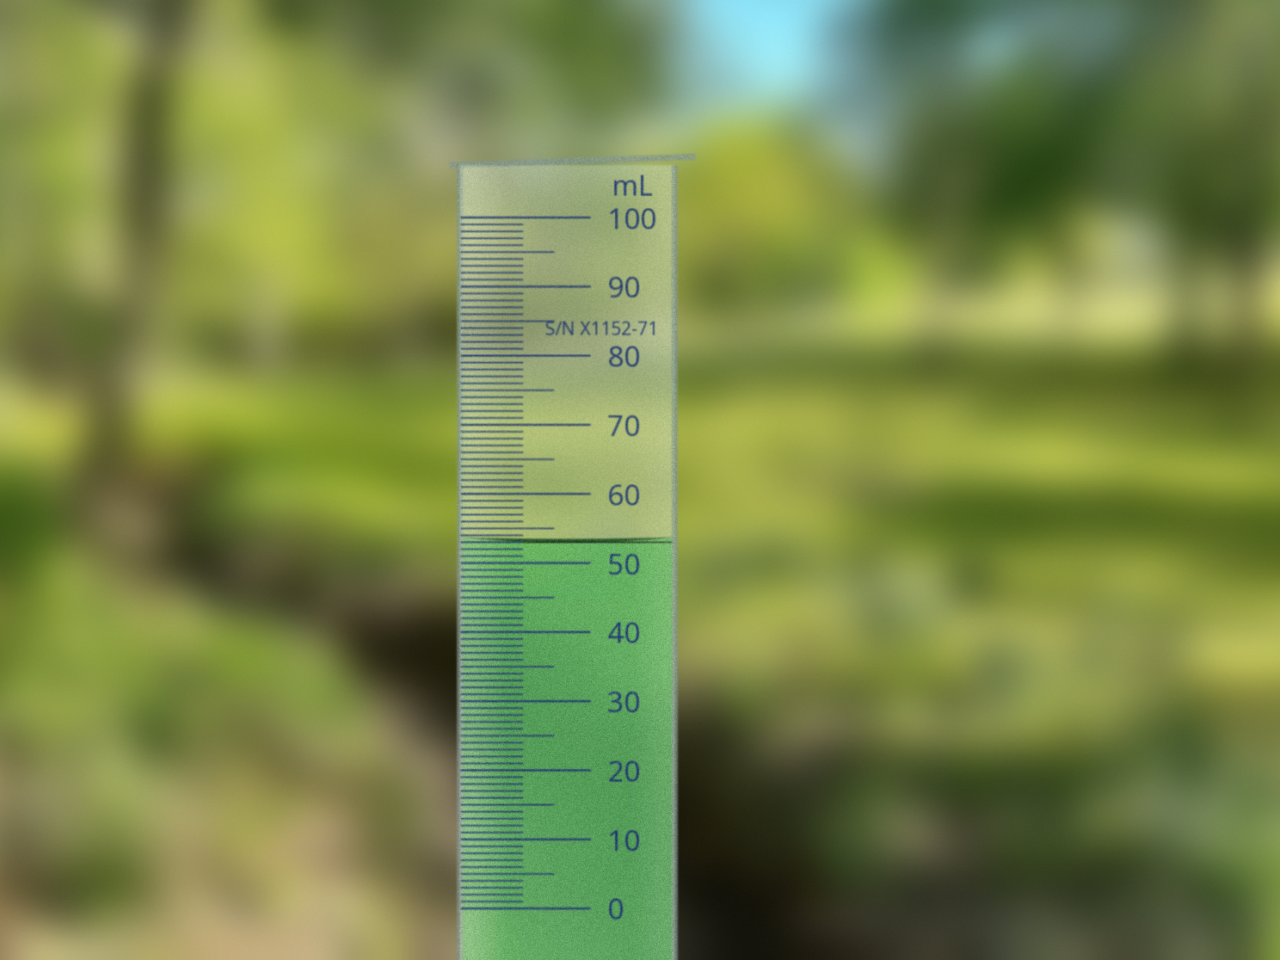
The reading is 53 mL
